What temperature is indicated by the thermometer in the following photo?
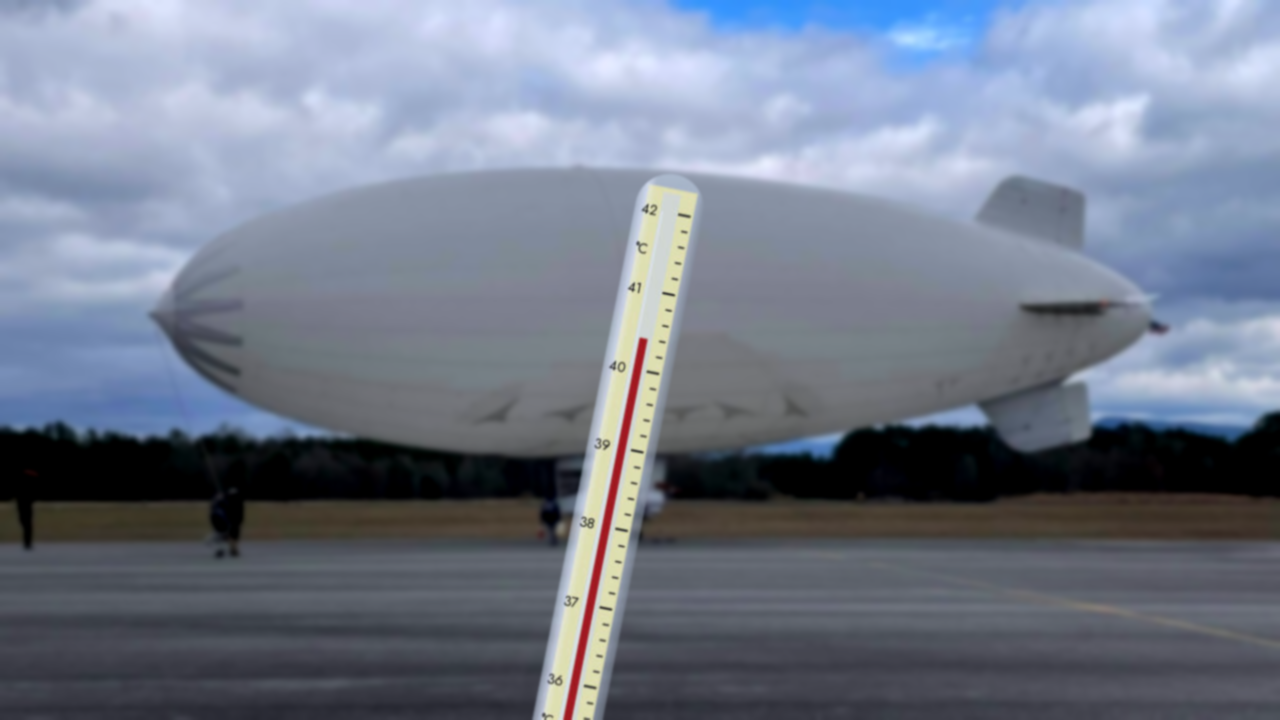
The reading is 40.4 °C
